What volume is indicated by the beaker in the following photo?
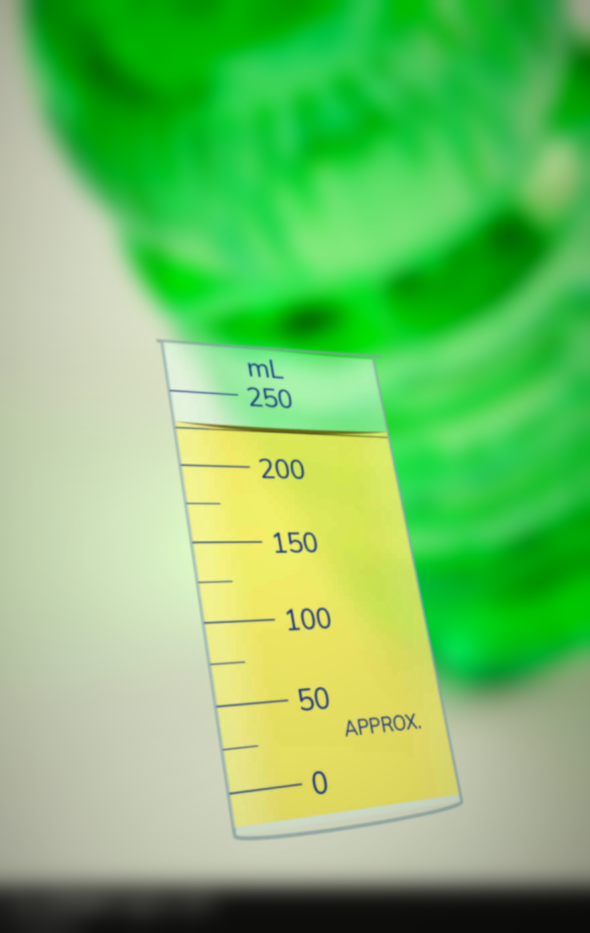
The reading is 225 mL
